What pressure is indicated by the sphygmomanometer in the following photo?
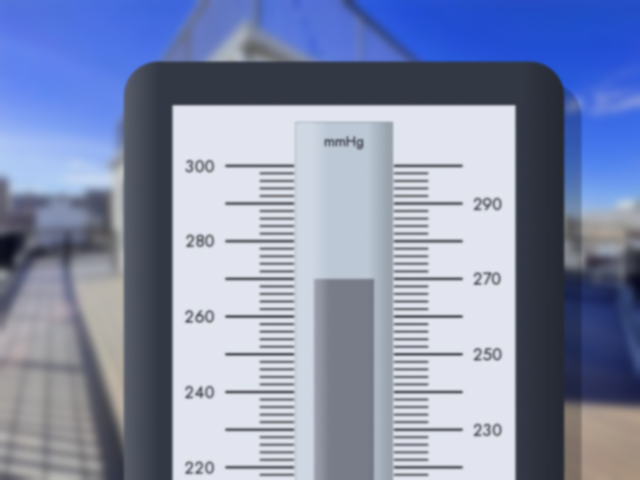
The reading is 270 mmHg
